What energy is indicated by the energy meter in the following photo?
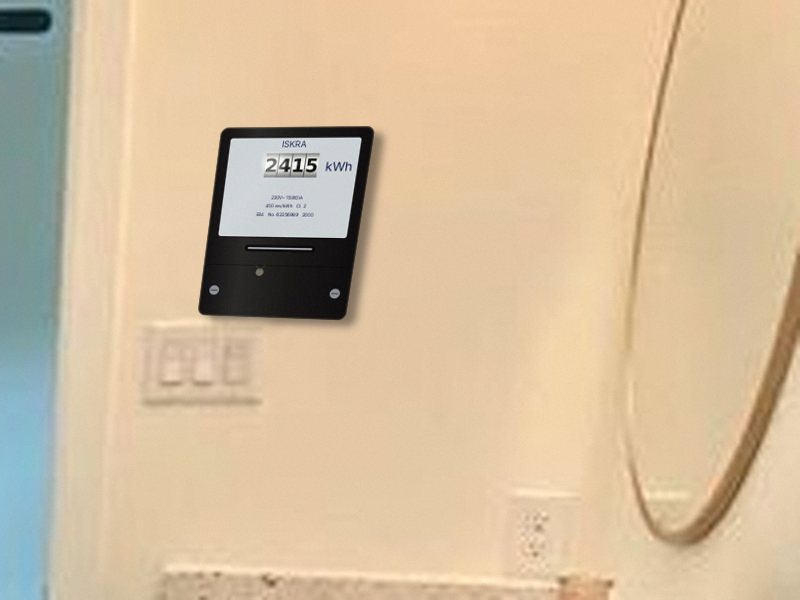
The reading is 2415 kWh
